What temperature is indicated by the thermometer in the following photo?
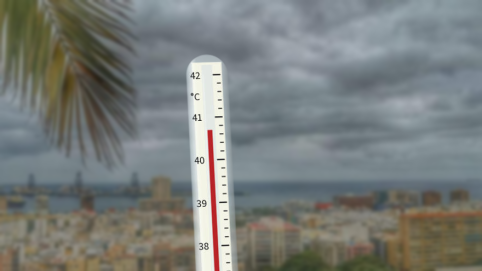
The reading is 40.7 °C
